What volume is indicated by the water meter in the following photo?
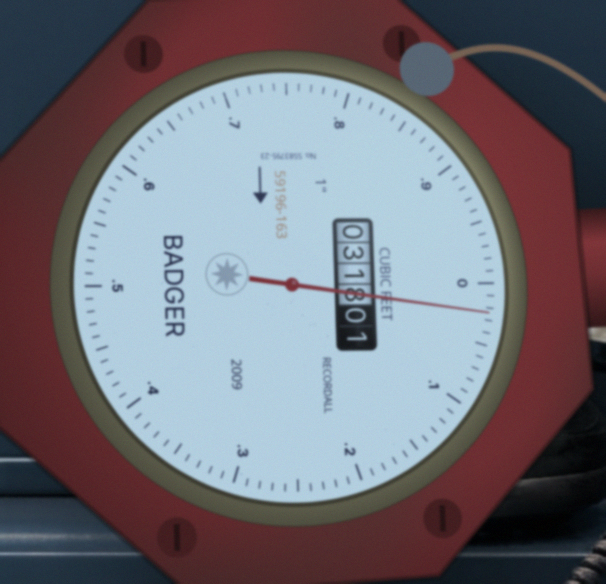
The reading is 31801.02 ft³
